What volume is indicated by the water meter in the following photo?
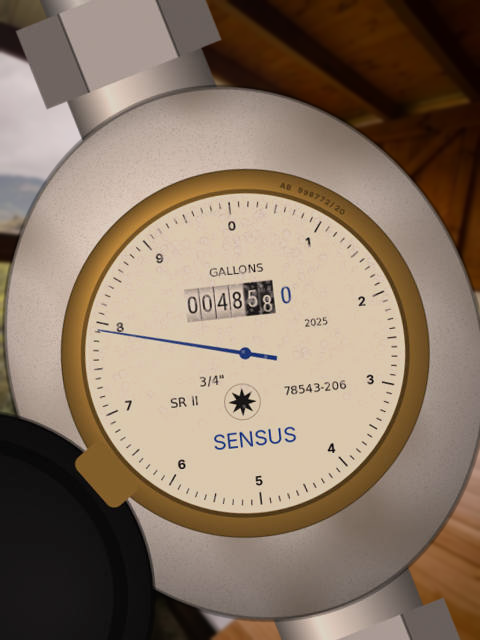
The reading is 48577.9 gal
